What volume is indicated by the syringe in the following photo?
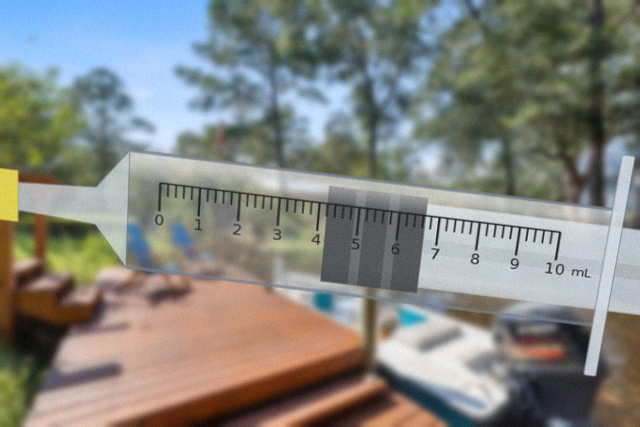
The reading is 4.2 mL
